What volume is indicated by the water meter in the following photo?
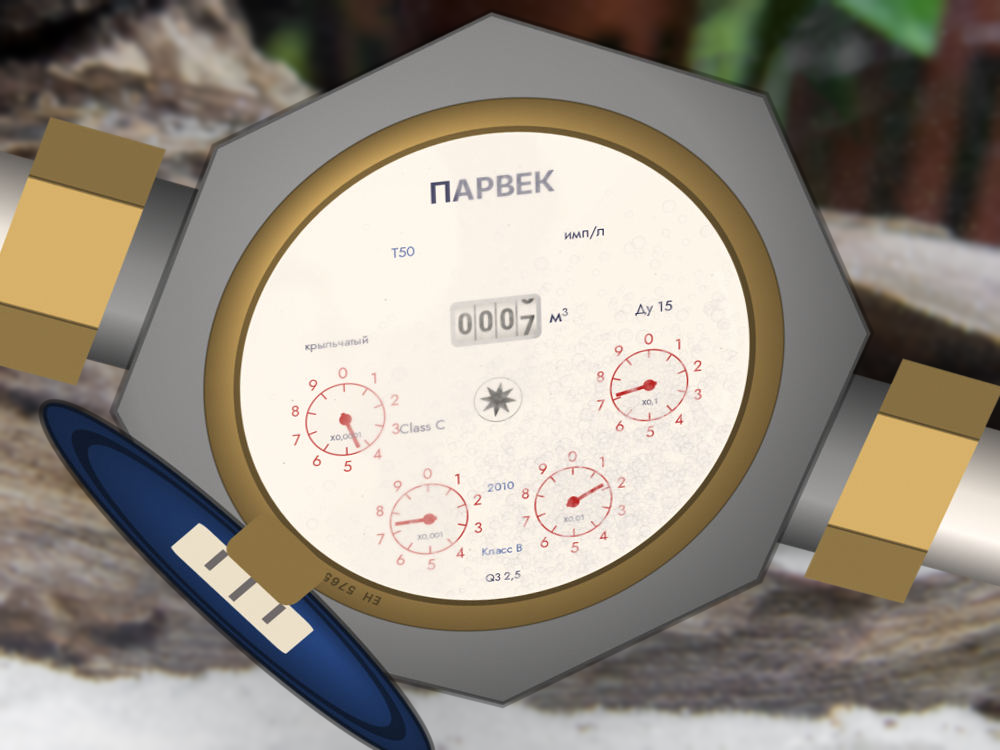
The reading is 6.7174 m³
